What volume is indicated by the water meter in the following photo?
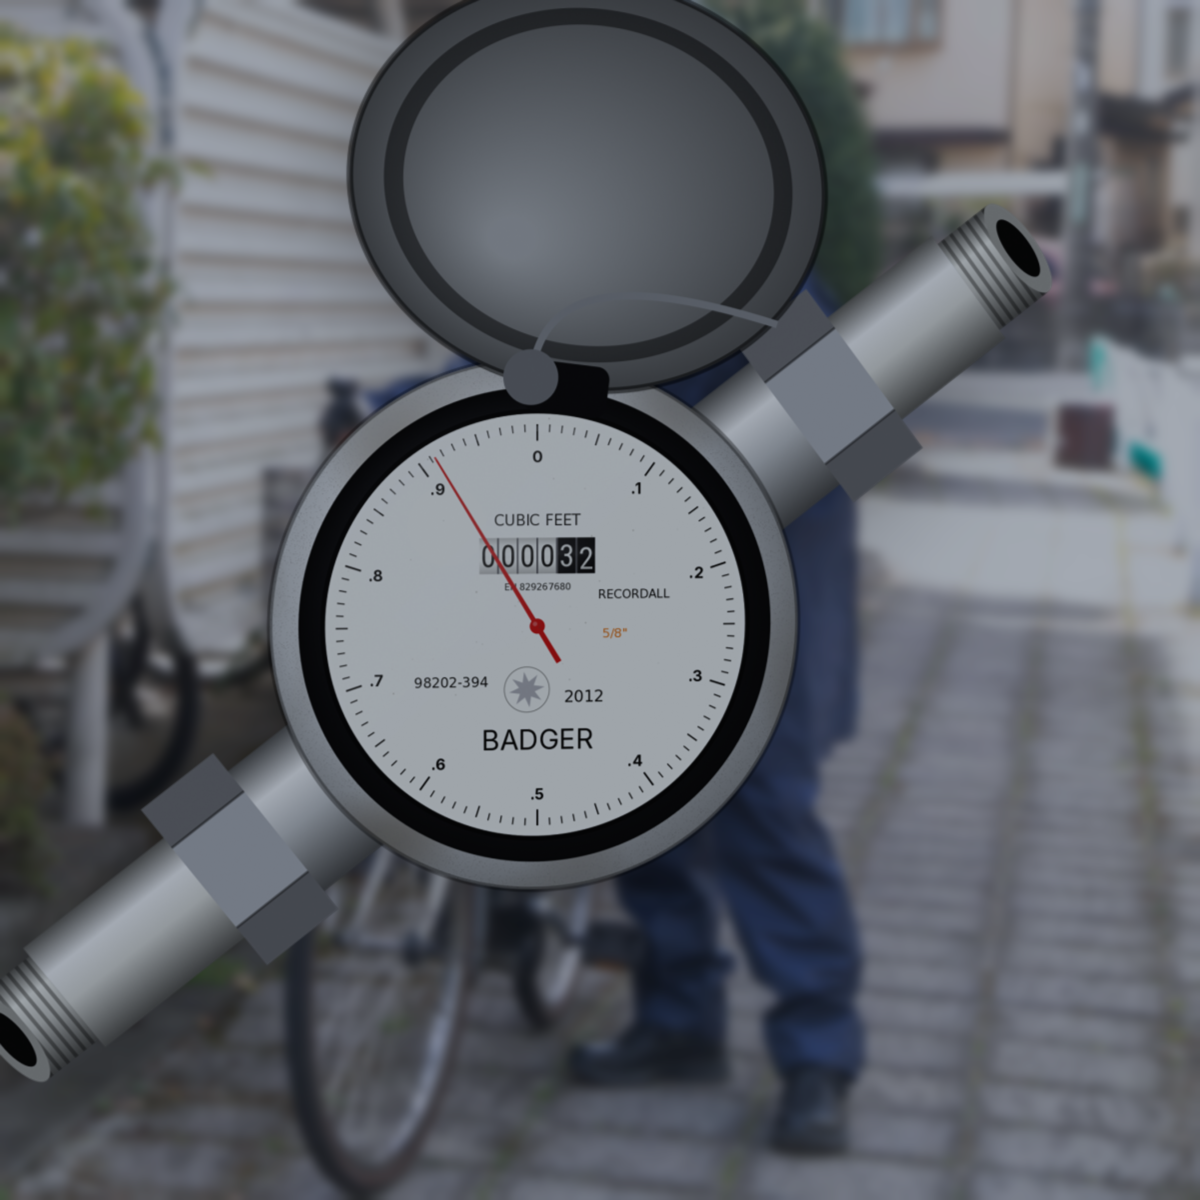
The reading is 31.91 ft³
